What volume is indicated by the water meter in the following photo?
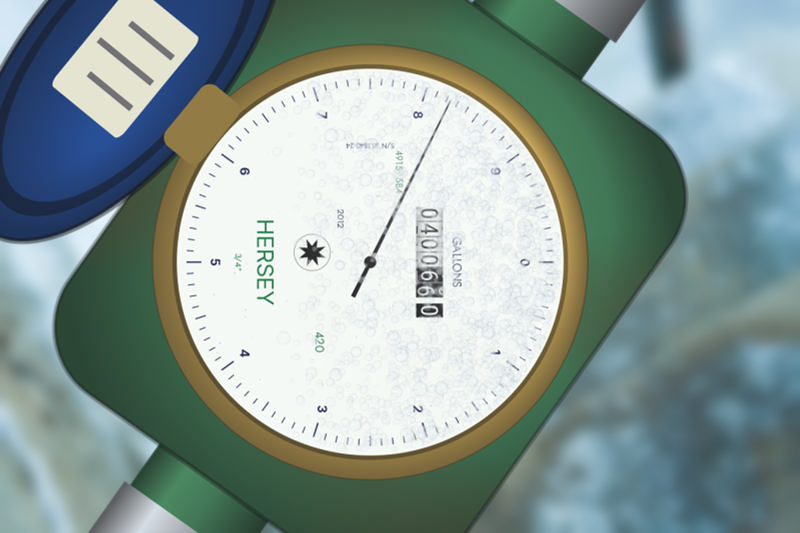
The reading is 400658.2 gal
